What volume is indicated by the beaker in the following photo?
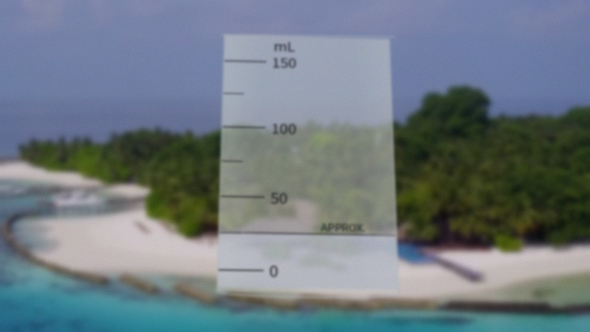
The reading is 25 mL
